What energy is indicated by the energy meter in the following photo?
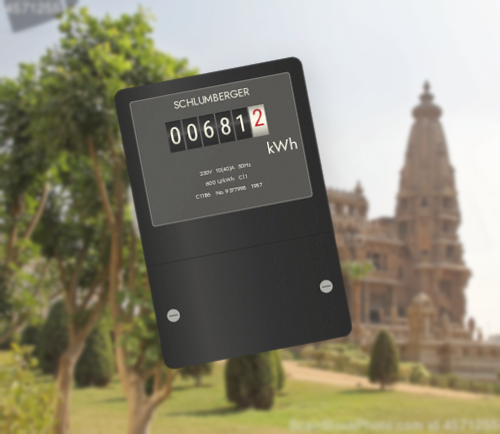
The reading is 681.2 kWh
